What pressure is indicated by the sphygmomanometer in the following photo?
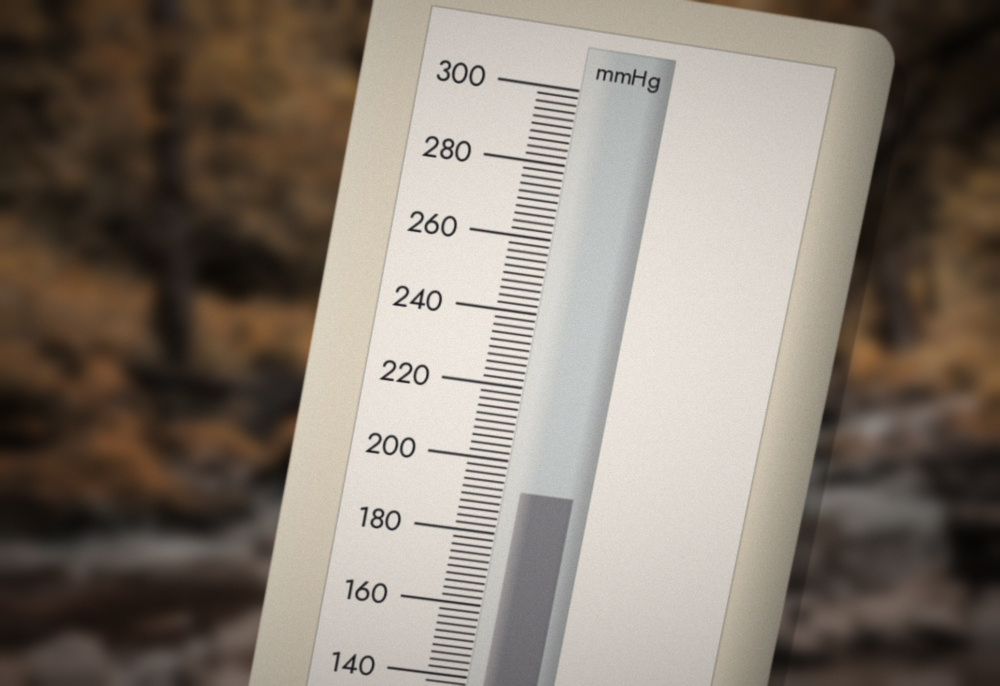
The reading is 192 mmHg
